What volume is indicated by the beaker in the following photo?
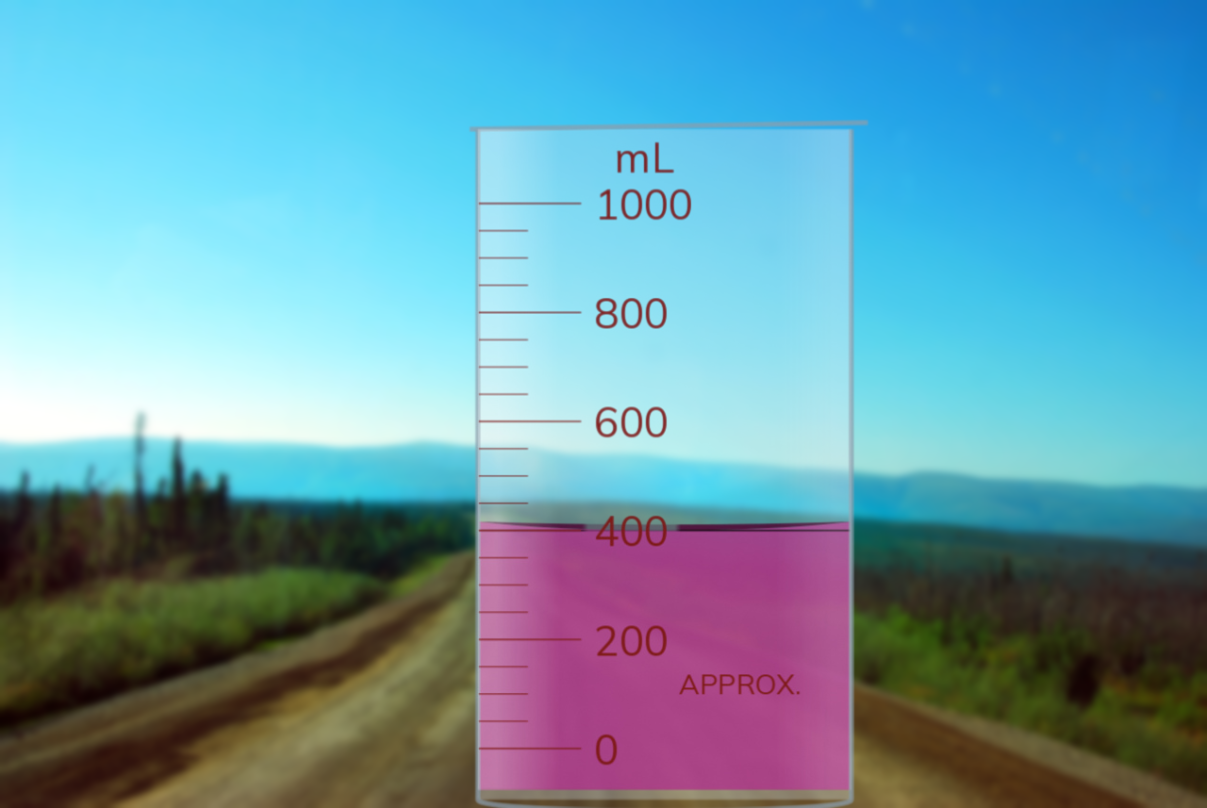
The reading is 400 mL
